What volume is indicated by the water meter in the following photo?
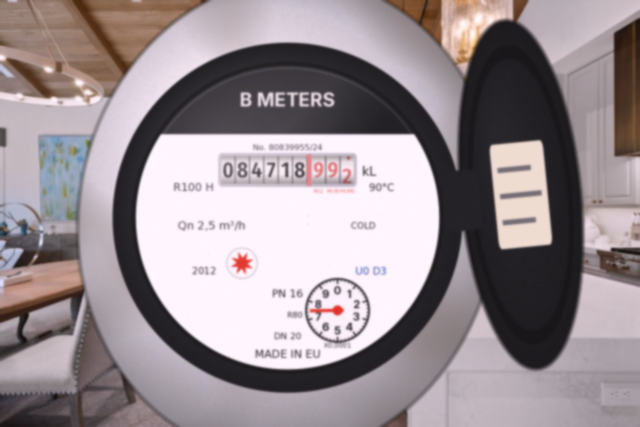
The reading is 84718.9917 kL
